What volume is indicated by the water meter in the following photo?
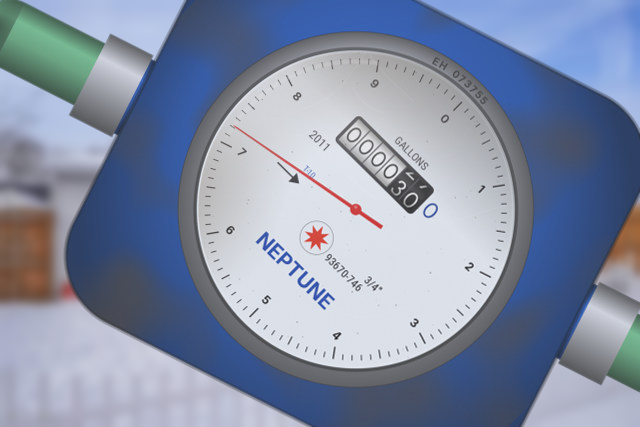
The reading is 297.2 gal
